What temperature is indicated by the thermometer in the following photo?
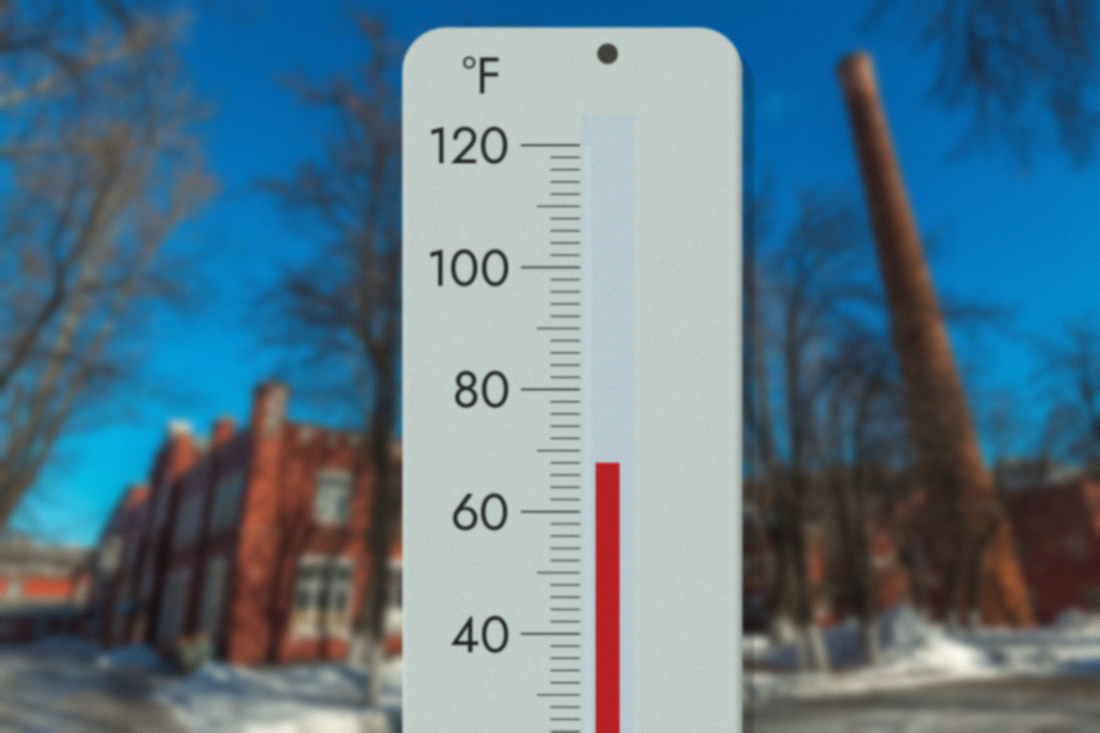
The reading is 68 °F
